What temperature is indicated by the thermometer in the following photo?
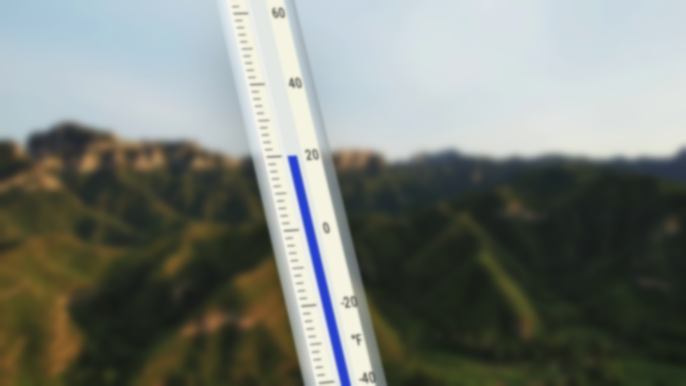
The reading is 20 °F
